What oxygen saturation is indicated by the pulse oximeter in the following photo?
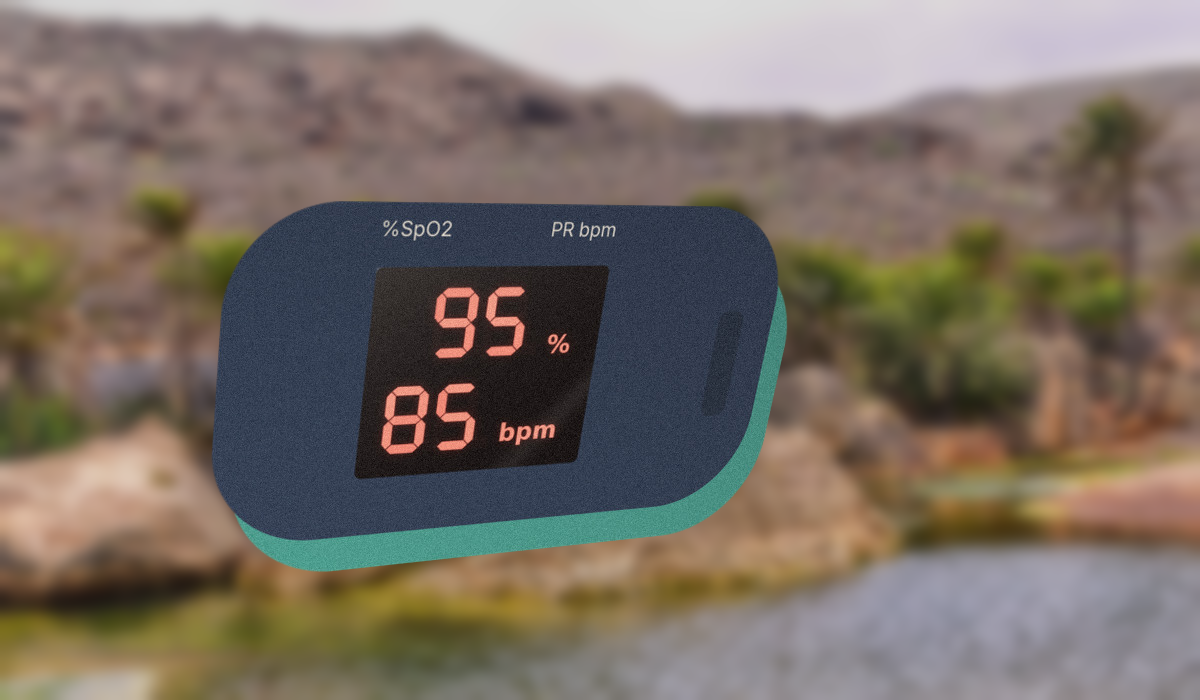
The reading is 95 %
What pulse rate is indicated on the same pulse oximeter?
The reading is 85 bpm
